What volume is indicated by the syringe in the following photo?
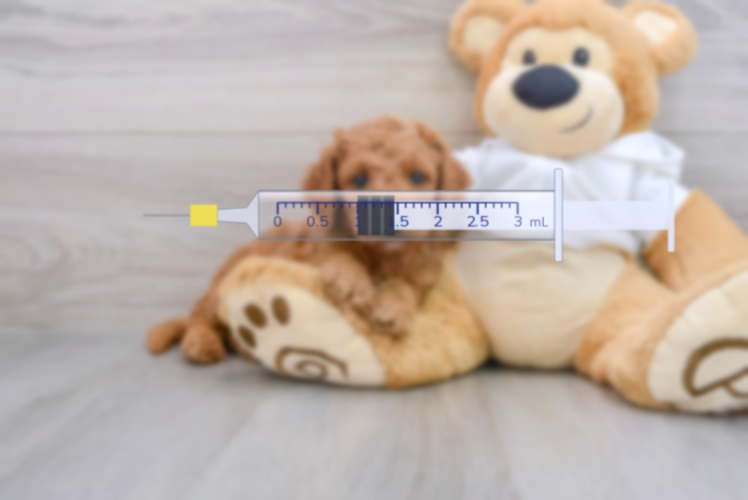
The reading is 1 mL
